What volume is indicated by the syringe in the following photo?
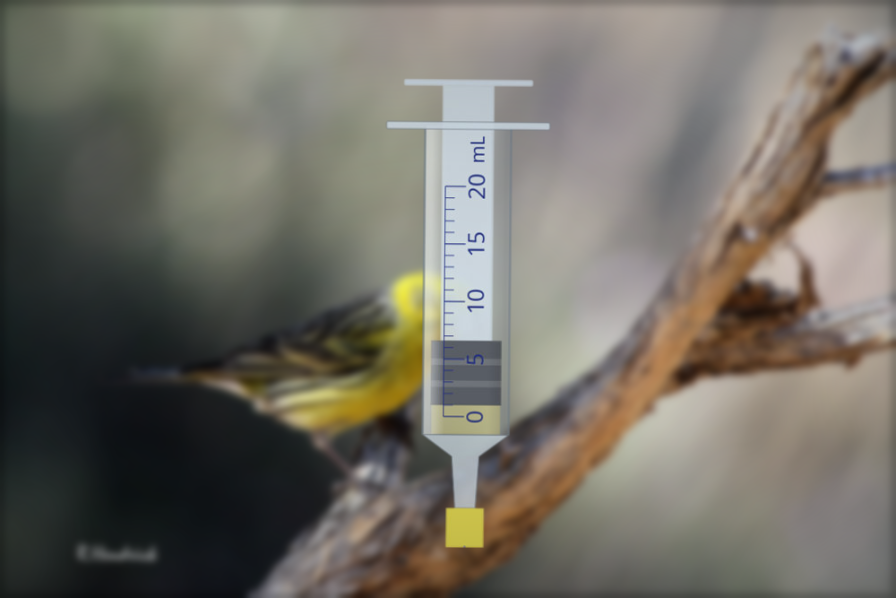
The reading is 1 mL
